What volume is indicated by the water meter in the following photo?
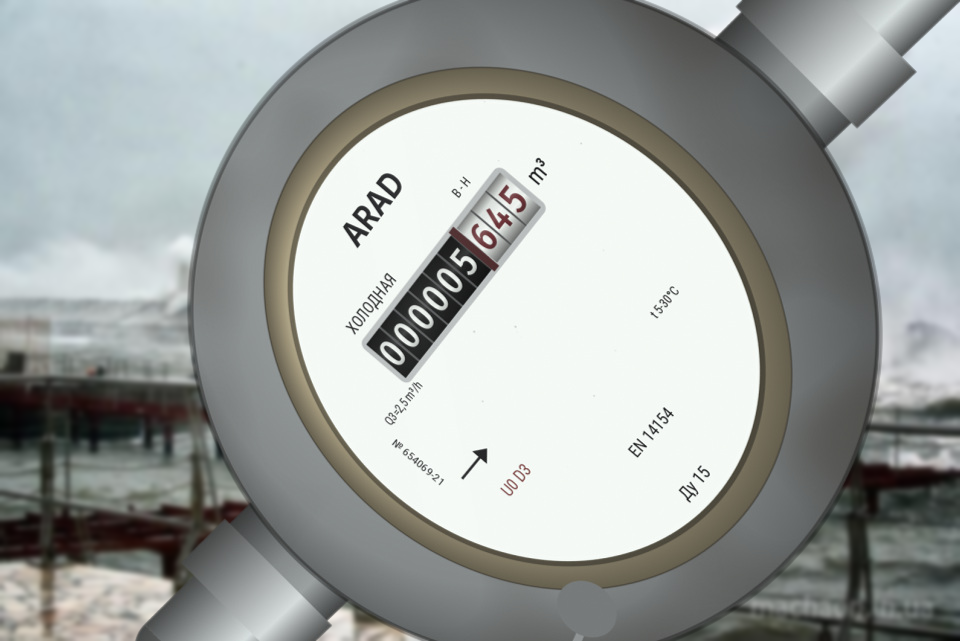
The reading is 5.645 m³
